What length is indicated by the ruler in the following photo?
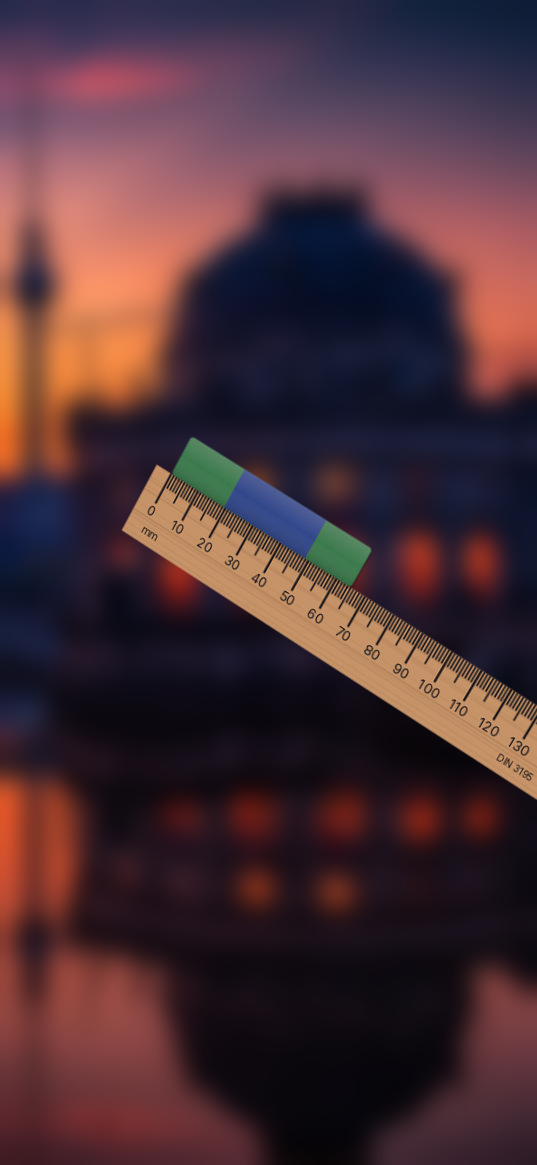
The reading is 65 mm
